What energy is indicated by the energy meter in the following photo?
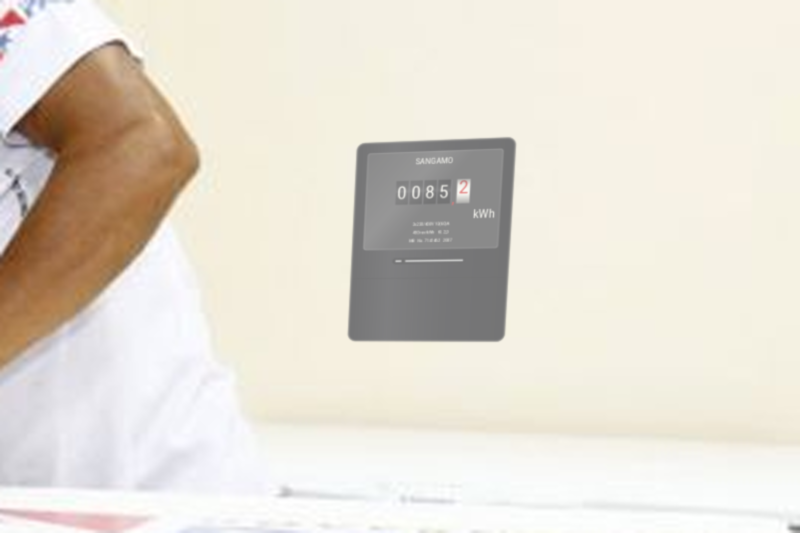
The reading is 85.2 kWh
